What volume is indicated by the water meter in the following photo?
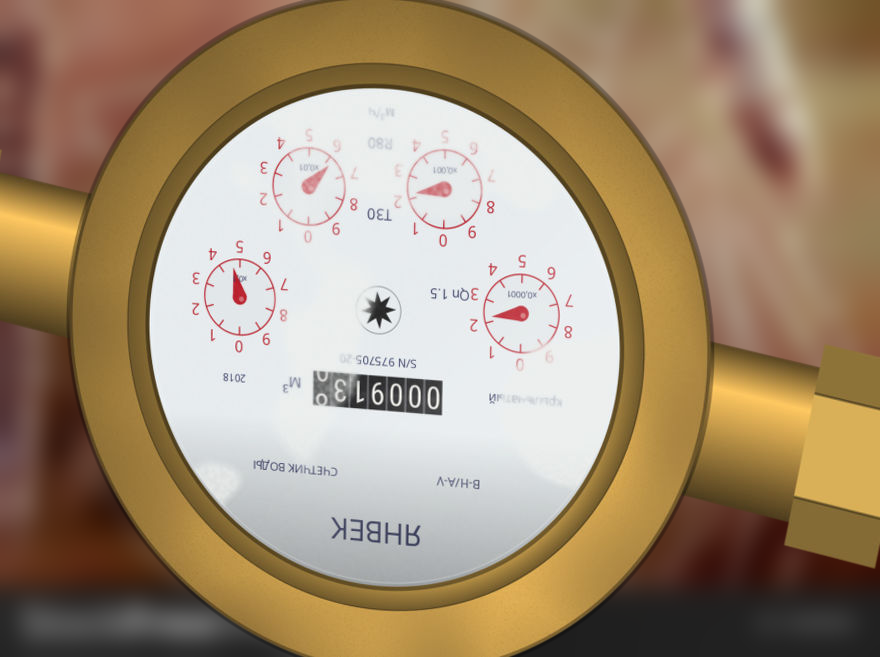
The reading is 9138.4622 m³
